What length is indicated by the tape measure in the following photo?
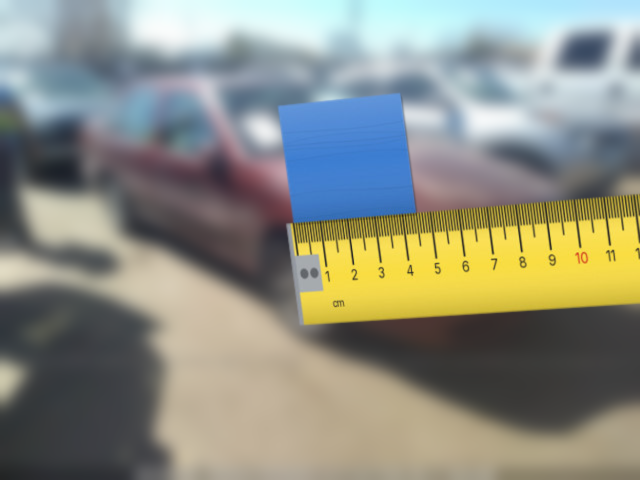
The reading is 4.5 cm
